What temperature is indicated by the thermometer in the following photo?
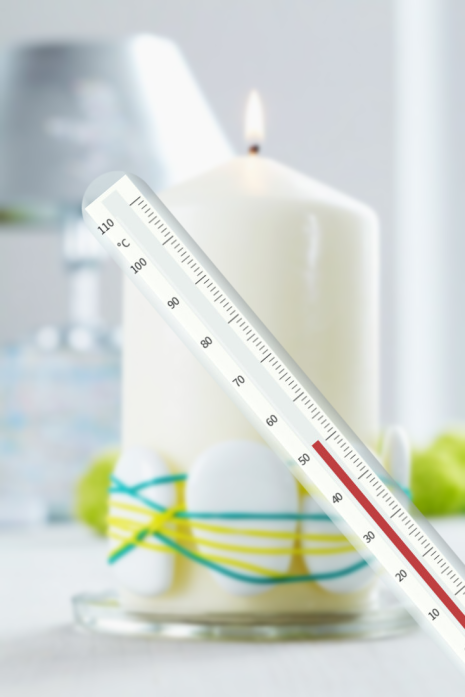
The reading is 51 °C
